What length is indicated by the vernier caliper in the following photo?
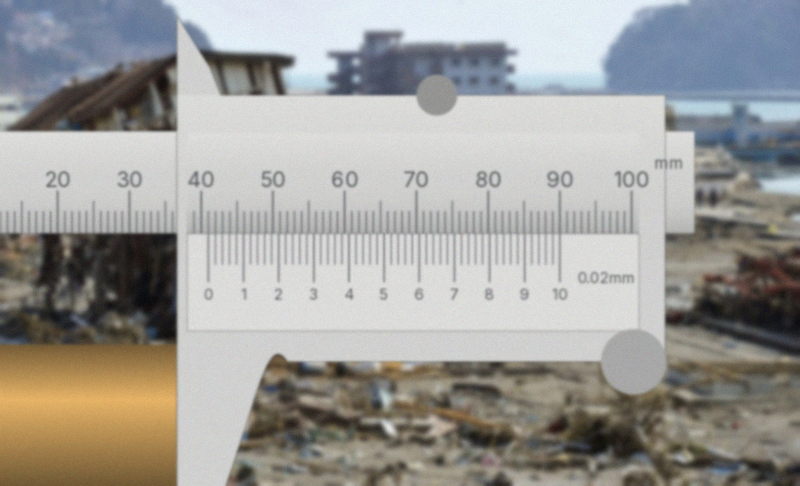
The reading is 41.0 mm
